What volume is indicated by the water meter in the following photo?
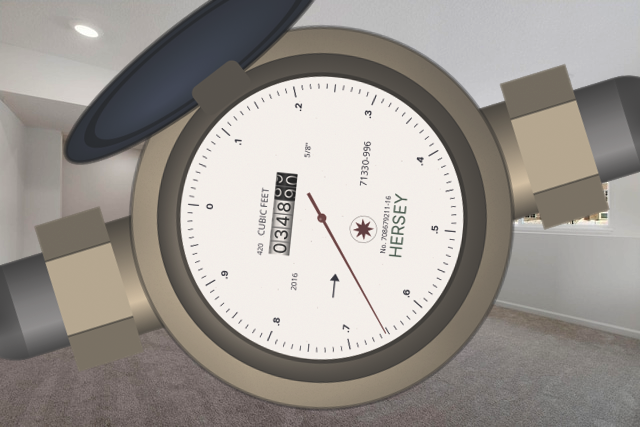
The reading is 34889.65 ft³
